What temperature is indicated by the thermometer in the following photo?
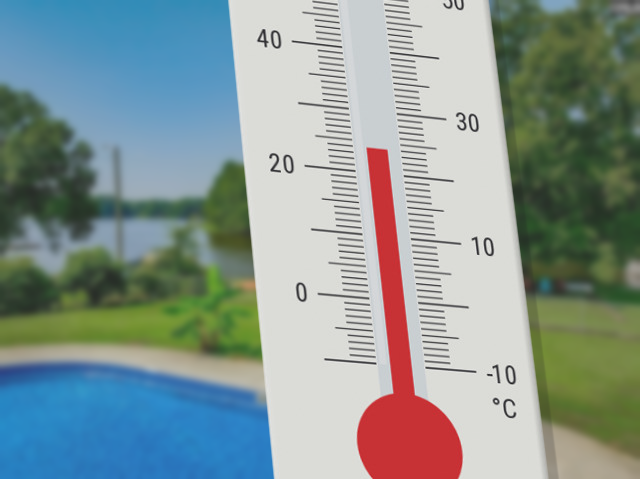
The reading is 24 °C
